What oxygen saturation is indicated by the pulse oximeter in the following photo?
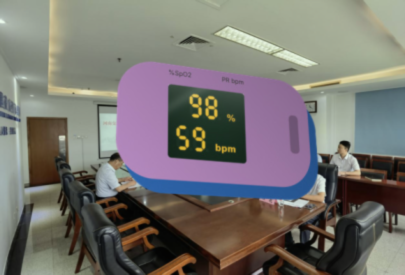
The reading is 98 %
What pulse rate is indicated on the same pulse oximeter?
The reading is 59 bpm
